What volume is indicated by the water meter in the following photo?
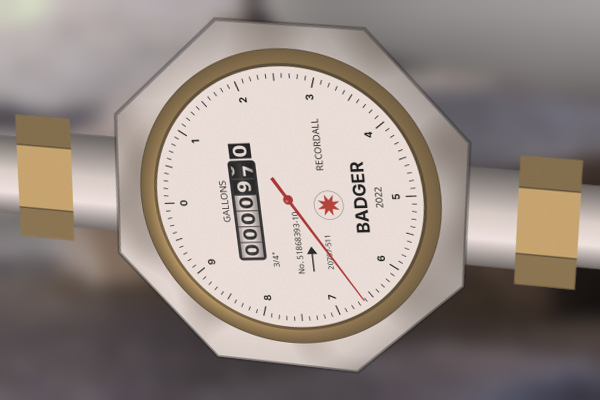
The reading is 966.6 gal
